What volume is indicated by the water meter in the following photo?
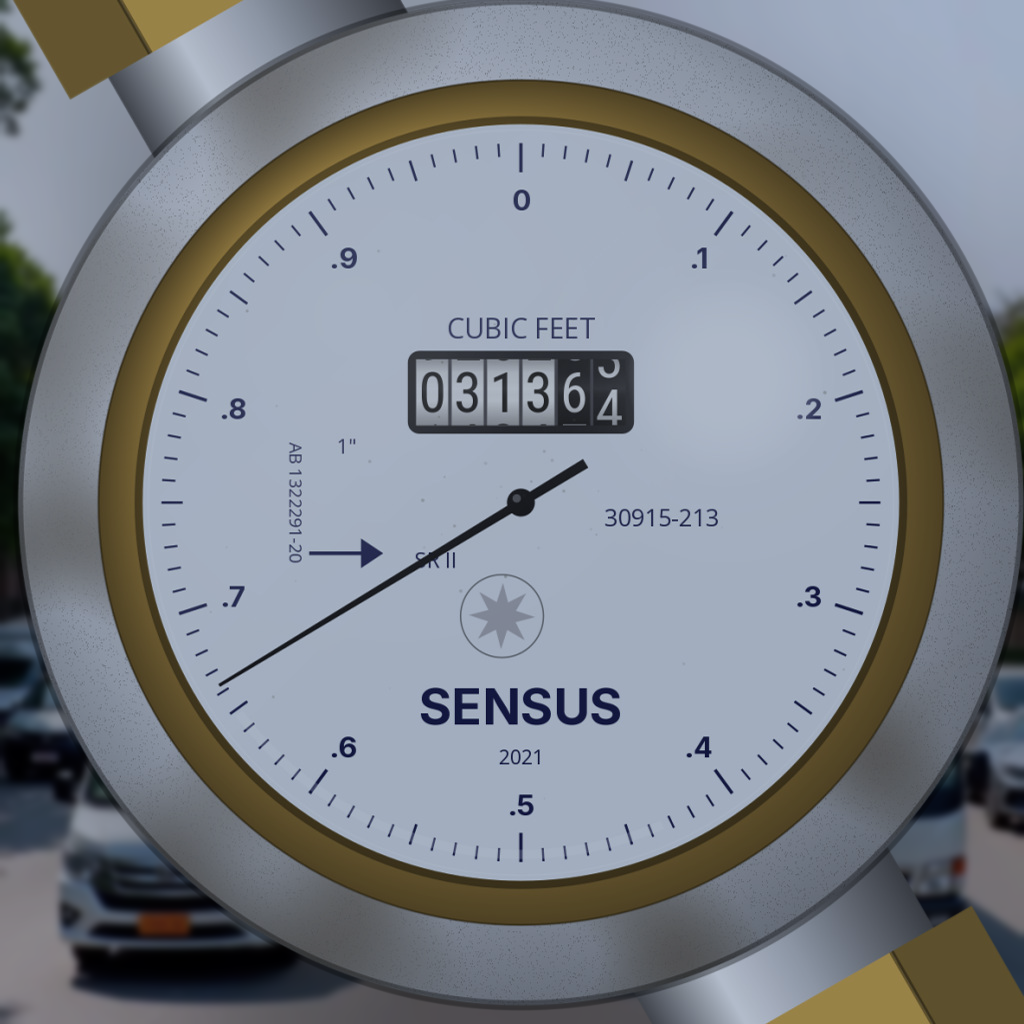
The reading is 31363.66 ft³
